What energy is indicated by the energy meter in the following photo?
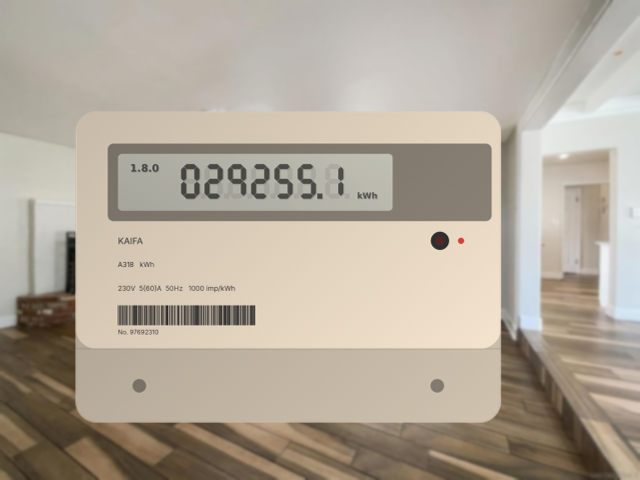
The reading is 29255.1 kWh
